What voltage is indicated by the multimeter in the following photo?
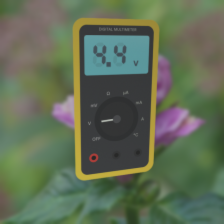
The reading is 4.4 V
